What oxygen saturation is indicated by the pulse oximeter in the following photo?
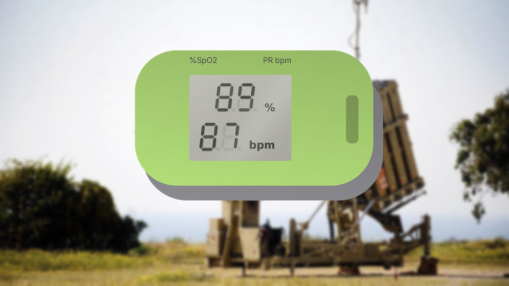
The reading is 89 %
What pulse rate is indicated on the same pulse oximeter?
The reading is 87 bpm
